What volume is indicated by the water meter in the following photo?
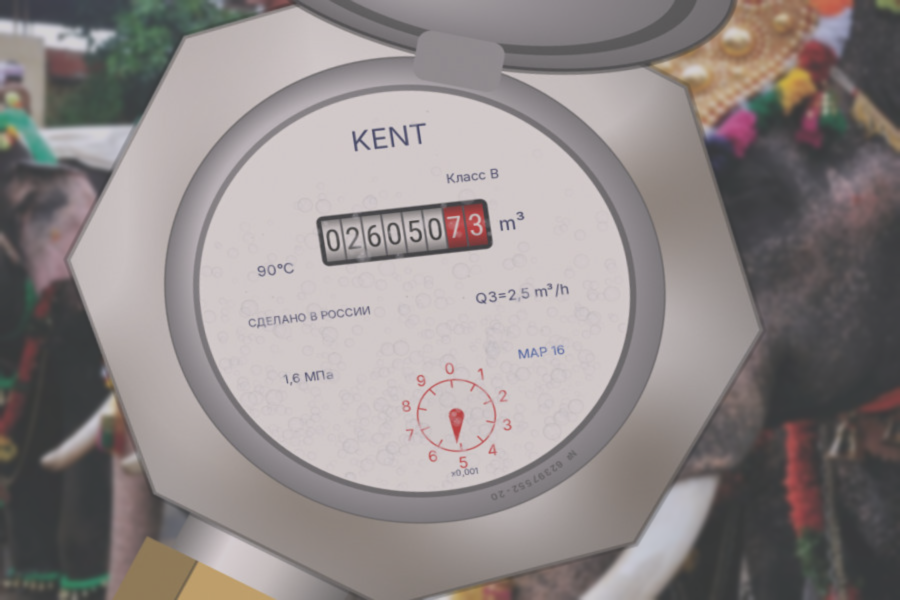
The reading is 26050.735 m³
